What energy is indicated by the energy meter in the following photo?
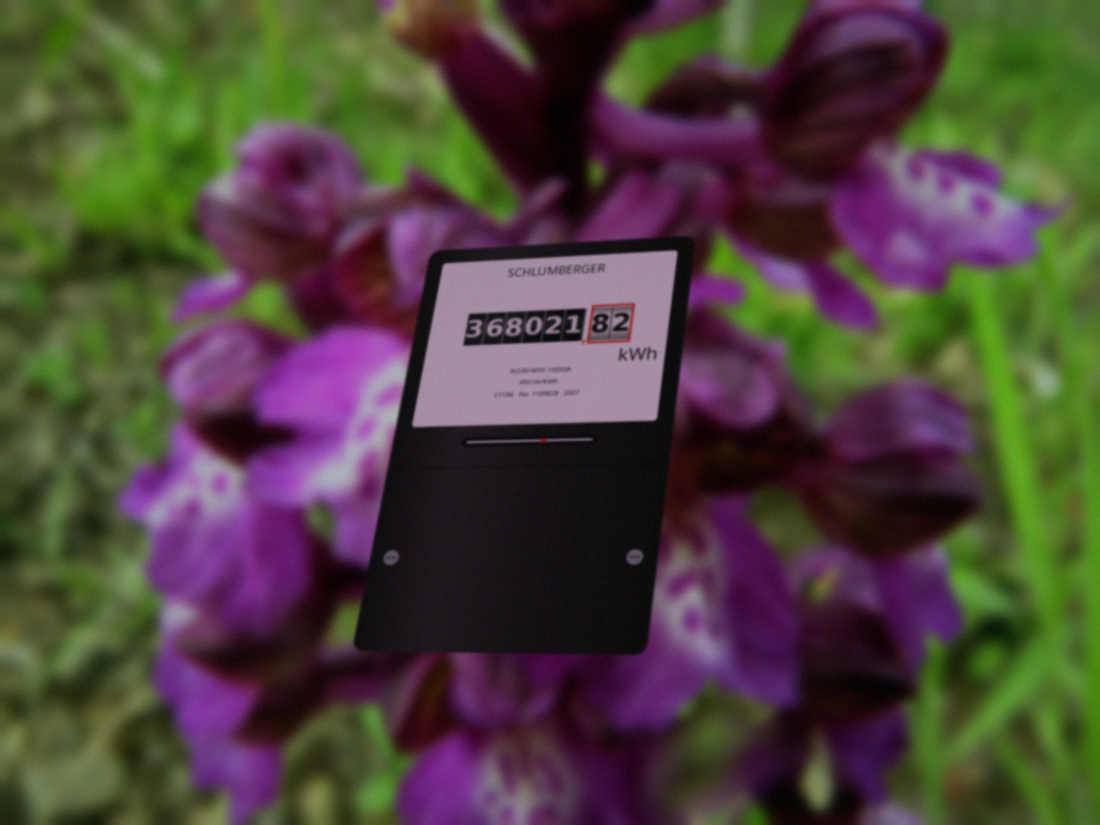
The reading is 368021.82 kWh
